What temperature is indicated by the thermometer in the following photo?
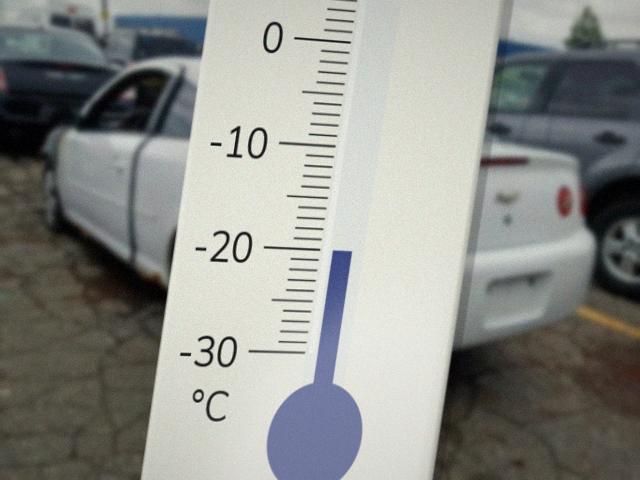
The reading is -20 °C
